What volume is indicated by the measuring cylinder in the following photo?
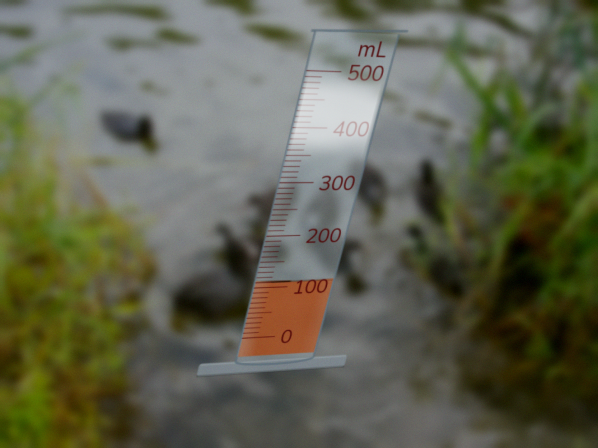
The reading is 110 mL
